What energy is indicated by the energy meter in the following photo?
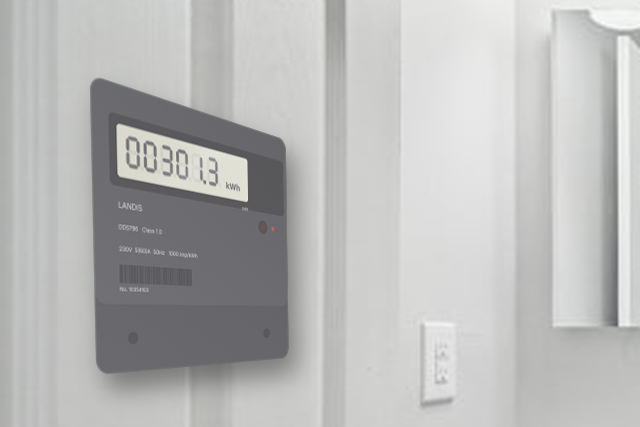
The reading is 301.3 kWh
